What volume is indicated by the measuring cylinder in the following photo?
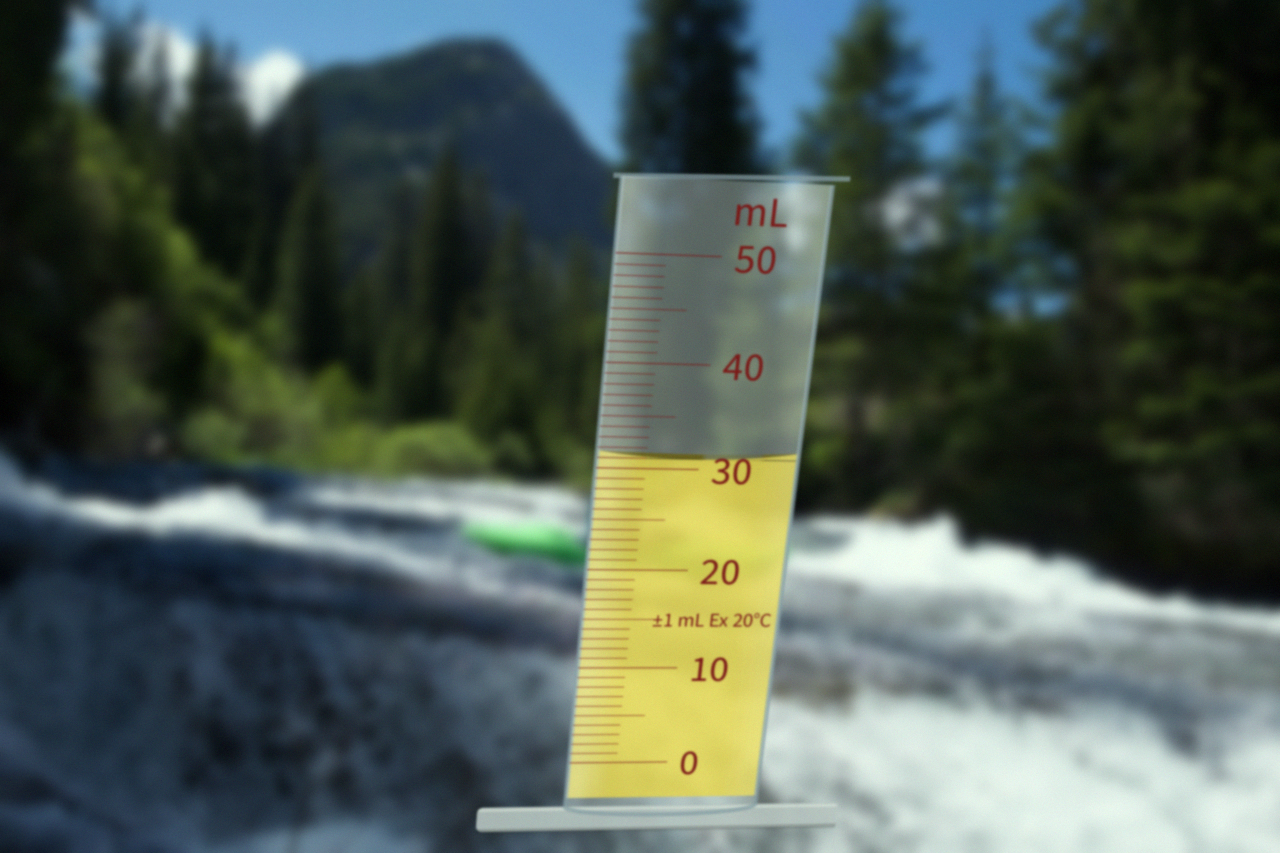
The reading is 31 mL
